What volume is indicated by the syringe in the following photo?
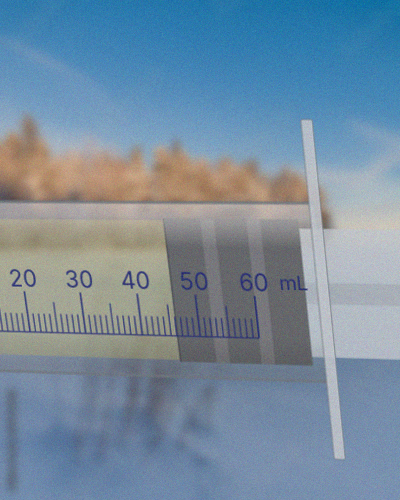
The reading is 46 mL
